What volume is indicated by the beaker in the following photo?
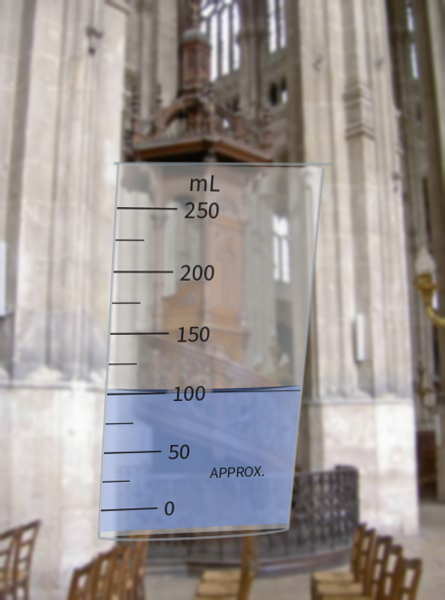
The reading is 100 mL
